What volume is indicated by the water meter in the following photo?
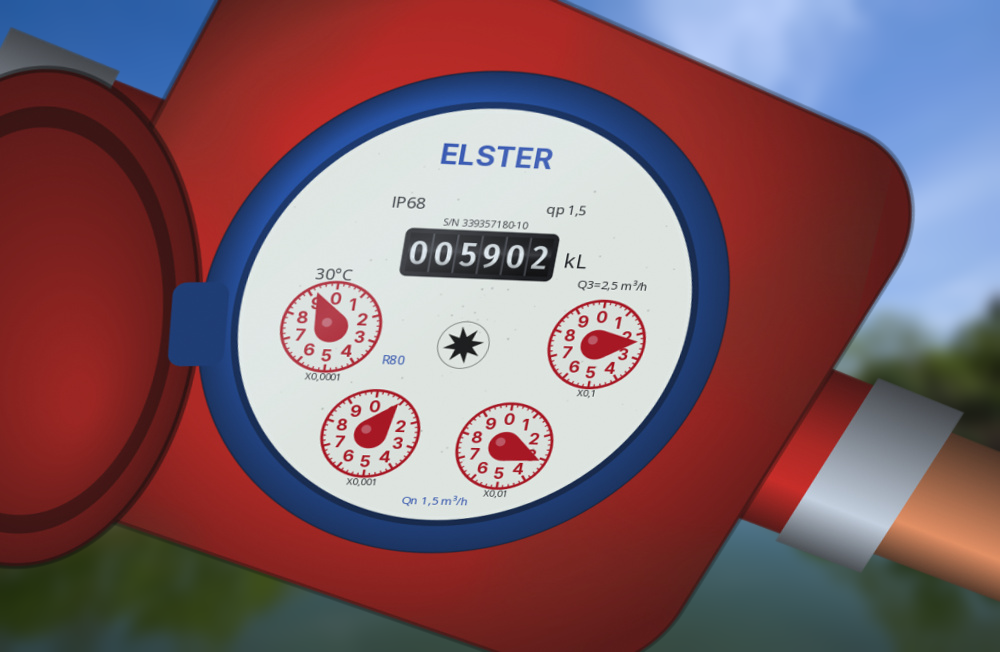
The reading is 5902.2309 kL
